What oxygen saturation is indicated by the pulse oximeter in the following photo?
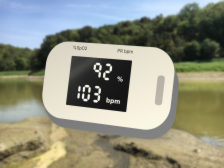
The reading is 92 %
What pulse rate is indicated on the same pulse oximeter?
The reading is 103 bpm
